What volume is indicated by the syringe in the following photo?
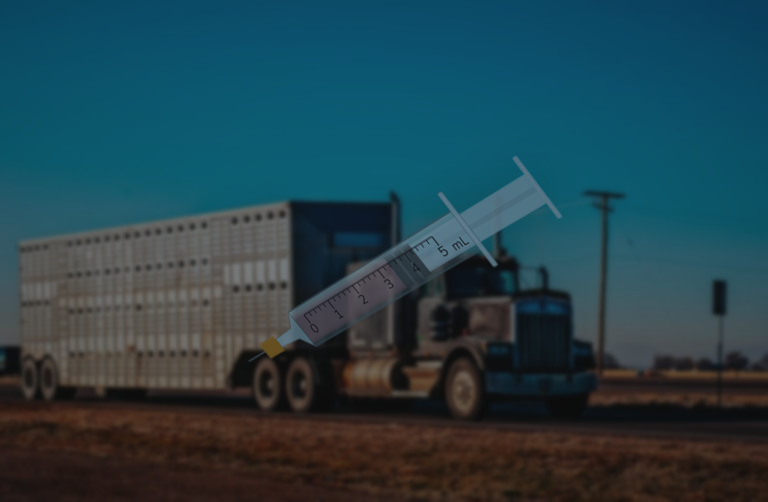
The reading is 3.4 mL
